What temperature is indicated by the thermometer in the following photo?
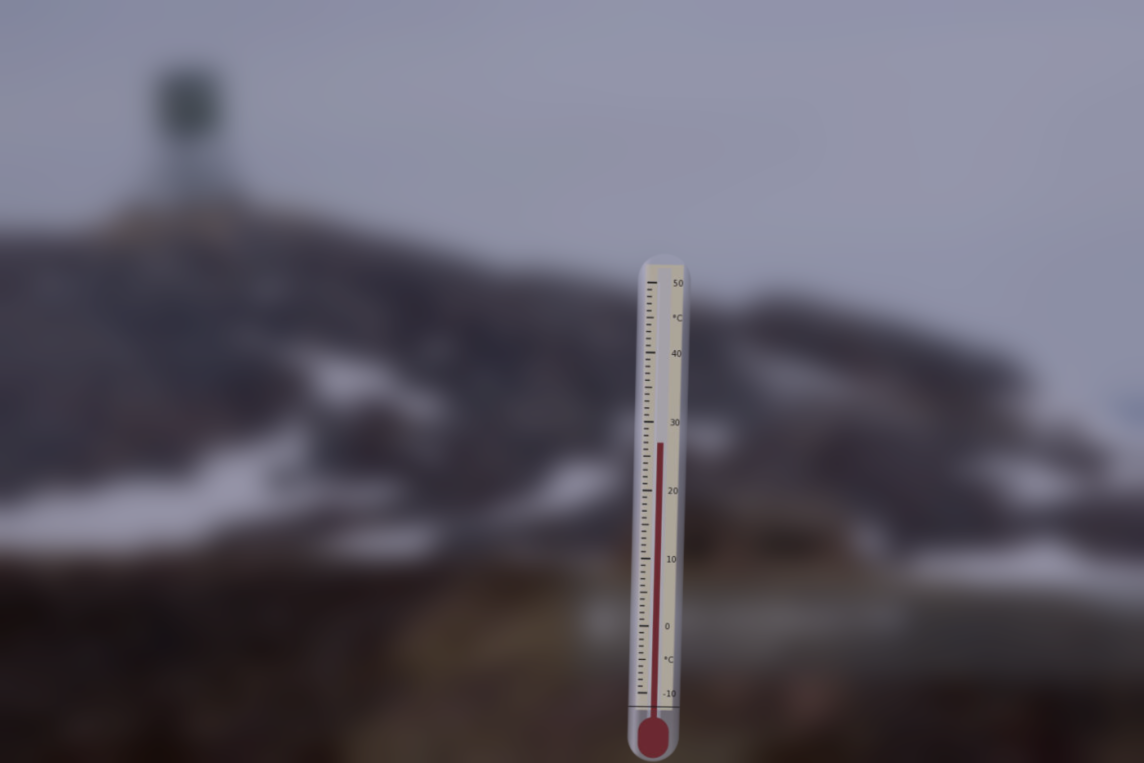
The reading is 27 °C
